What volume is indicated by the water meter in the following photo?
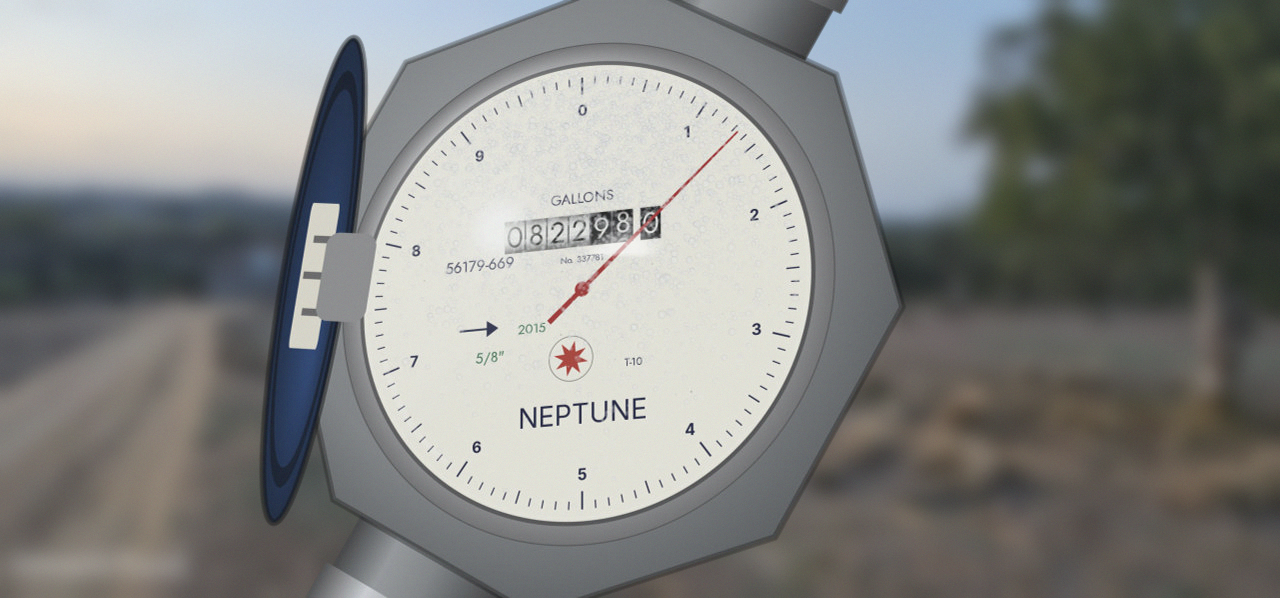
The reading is 822981.3 gal
